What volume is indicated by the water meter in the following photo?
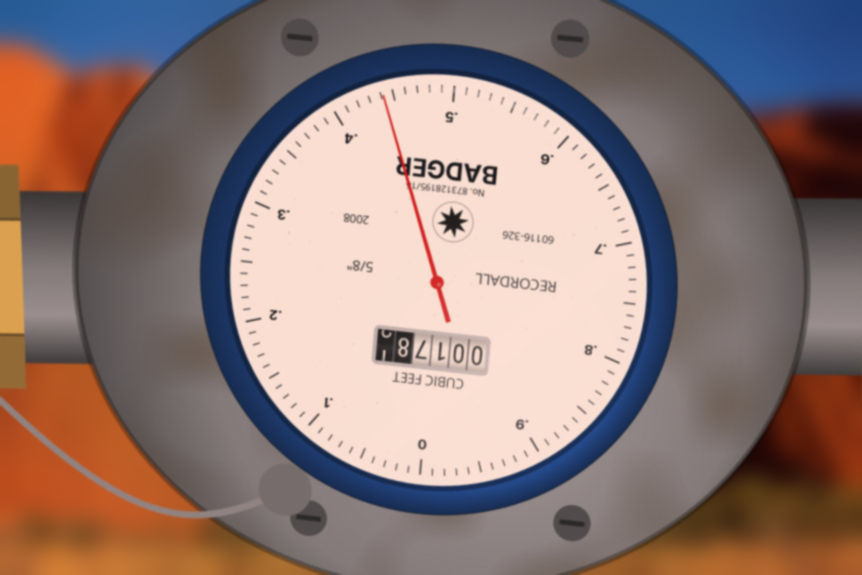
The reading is 1781.44 ft³
